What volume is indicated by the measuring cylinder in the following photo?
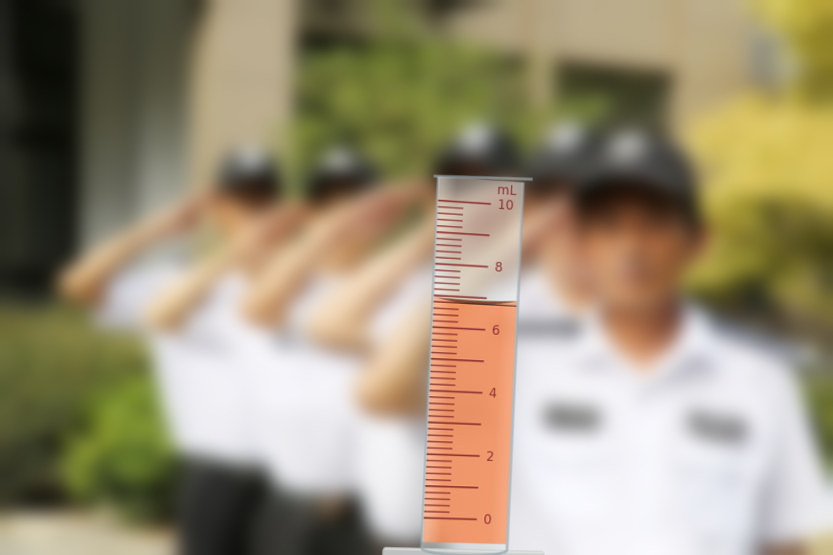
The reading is 6.8 mL
